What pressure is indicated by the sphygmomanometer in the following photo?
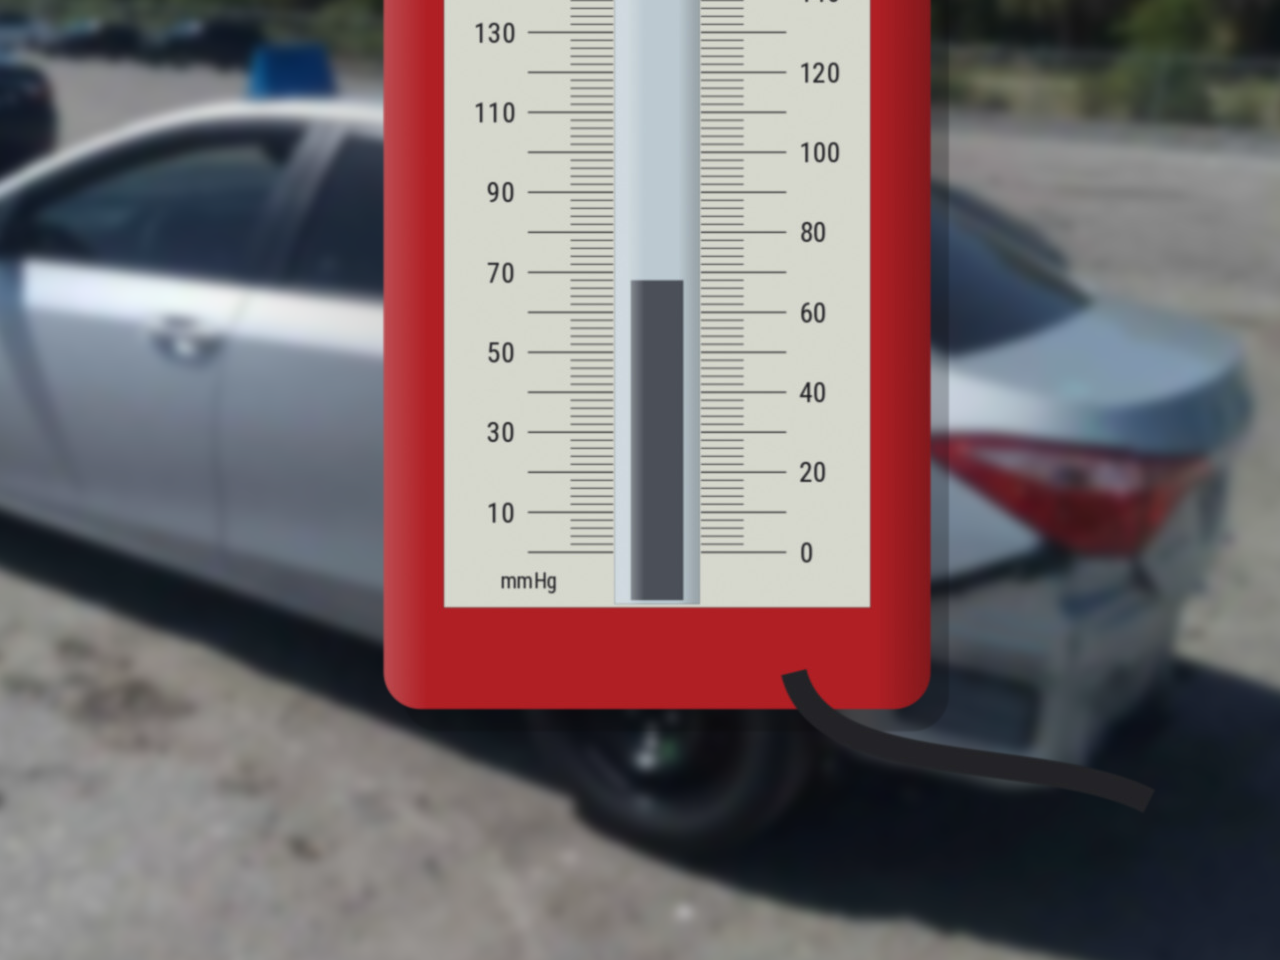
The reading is 68 mmHg
